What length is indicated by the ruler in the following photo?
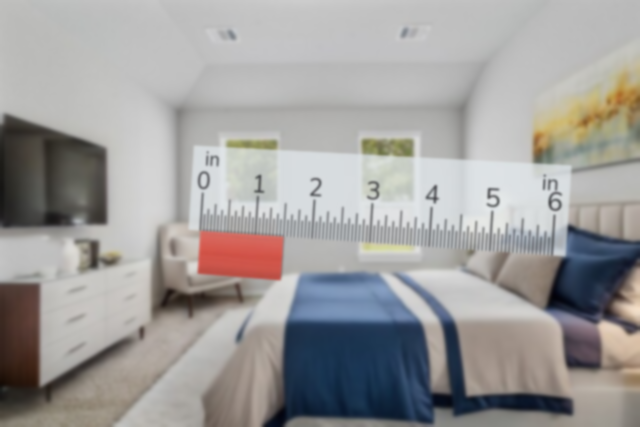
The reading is 1.5 in
